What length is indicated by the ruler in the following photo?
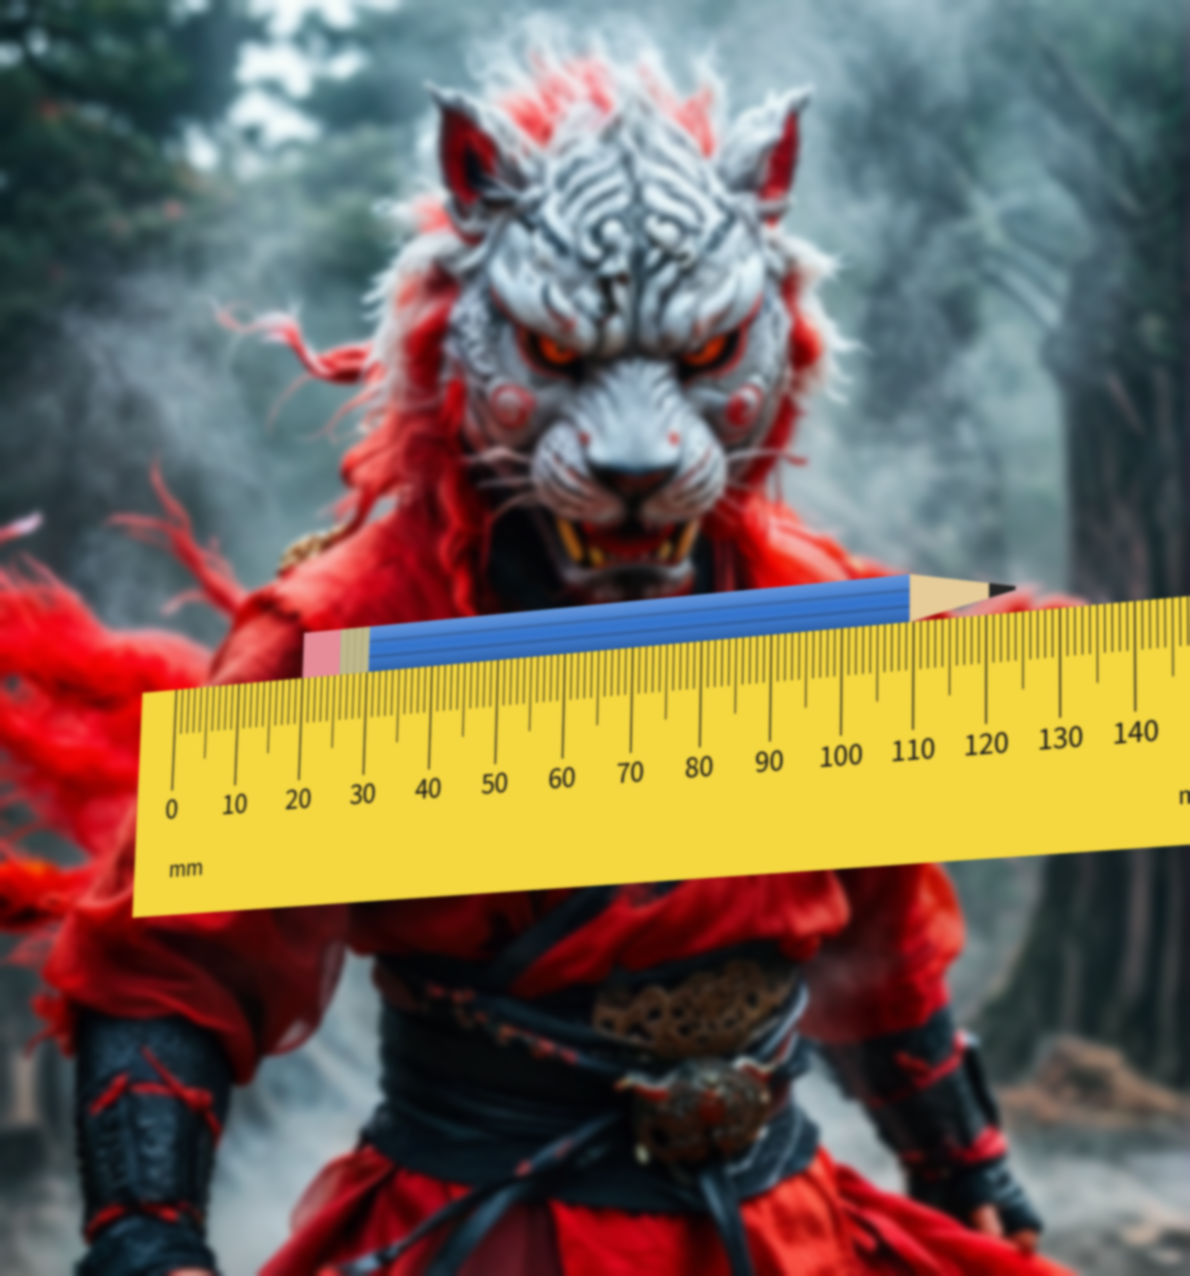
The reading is 104 mm
